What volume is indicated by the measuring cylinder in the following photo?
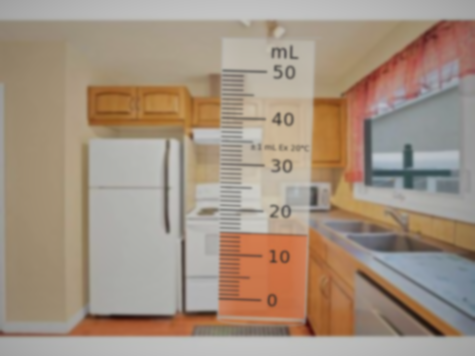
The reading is 15 mL
